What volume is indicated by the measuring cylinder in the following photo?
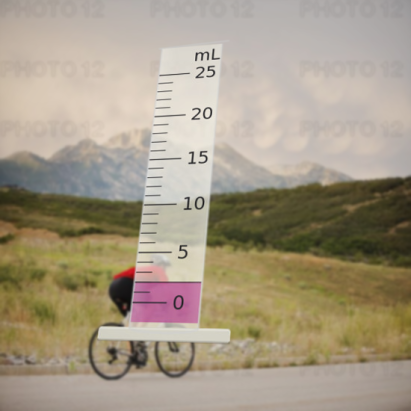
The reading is 2 mL
